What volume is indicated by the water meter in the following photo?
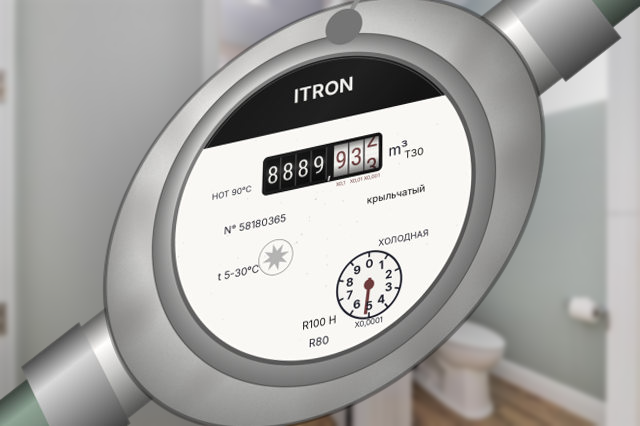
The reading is 8889.9325 m³
